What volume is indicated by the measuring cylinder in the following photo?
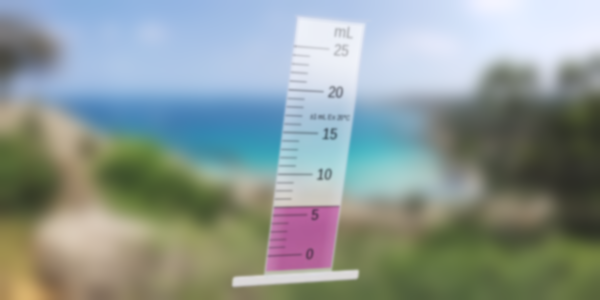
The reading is 6 mL
